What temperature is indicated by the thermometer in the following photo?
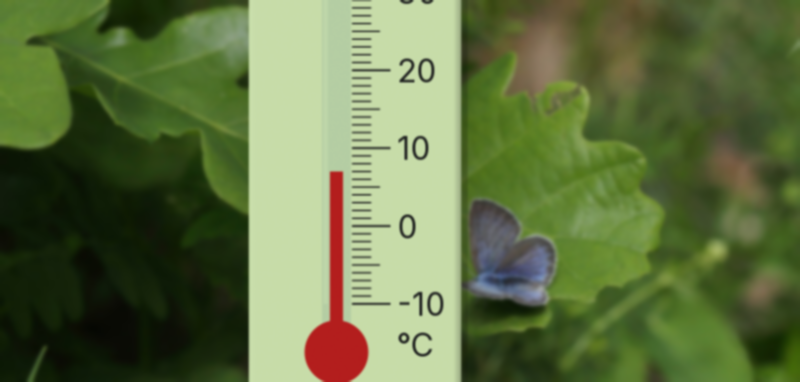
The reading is 7 °C
